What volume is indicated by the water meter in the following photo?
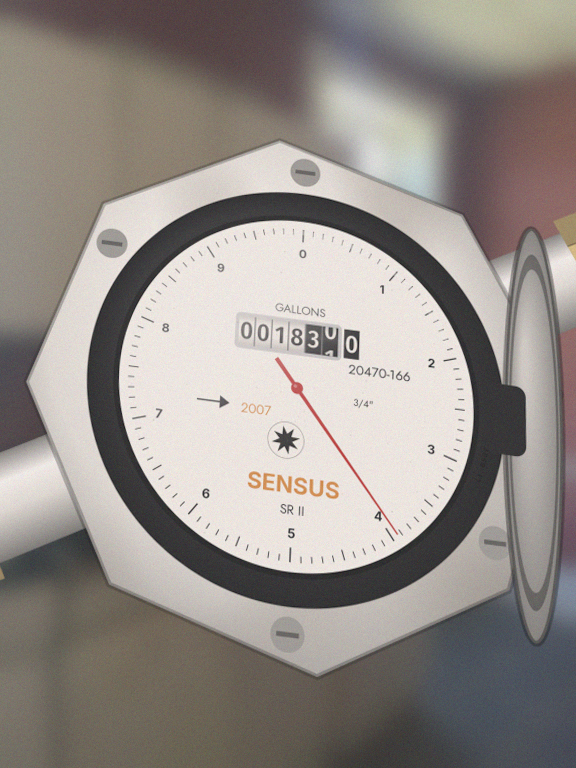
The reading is 18303.9 gal
